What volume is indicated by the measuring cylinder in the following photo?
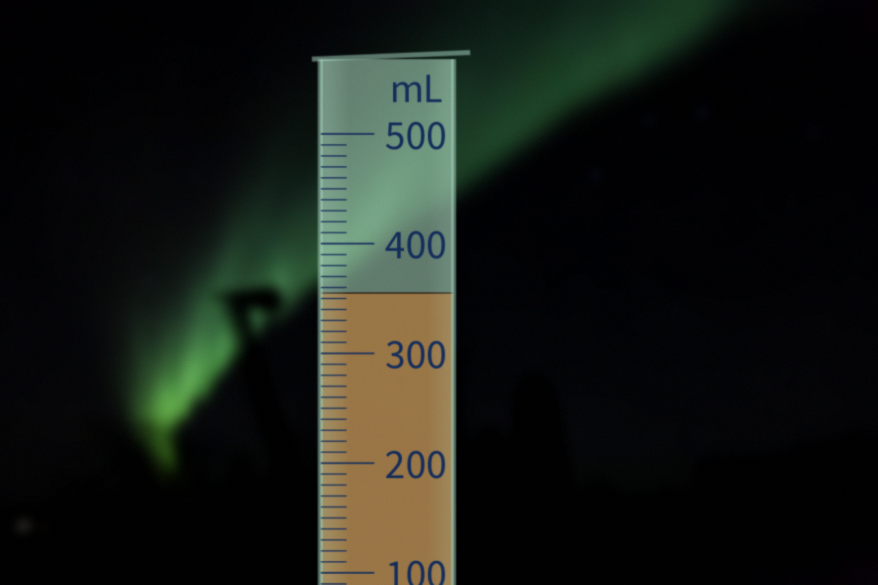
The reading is 355 mL
